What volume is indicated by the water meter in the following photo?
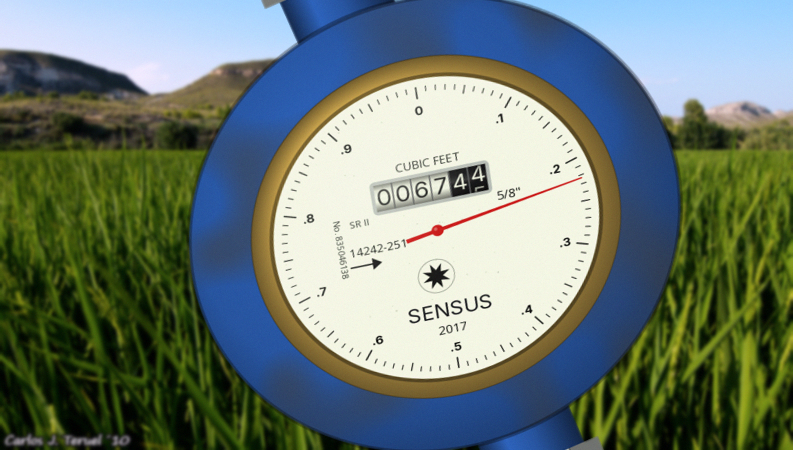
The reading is 6744.22 ft³
